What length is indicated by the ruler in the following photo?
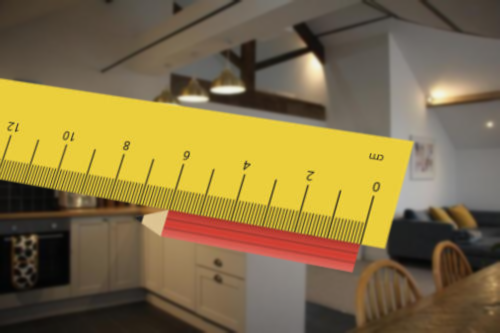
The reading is 7 cm
